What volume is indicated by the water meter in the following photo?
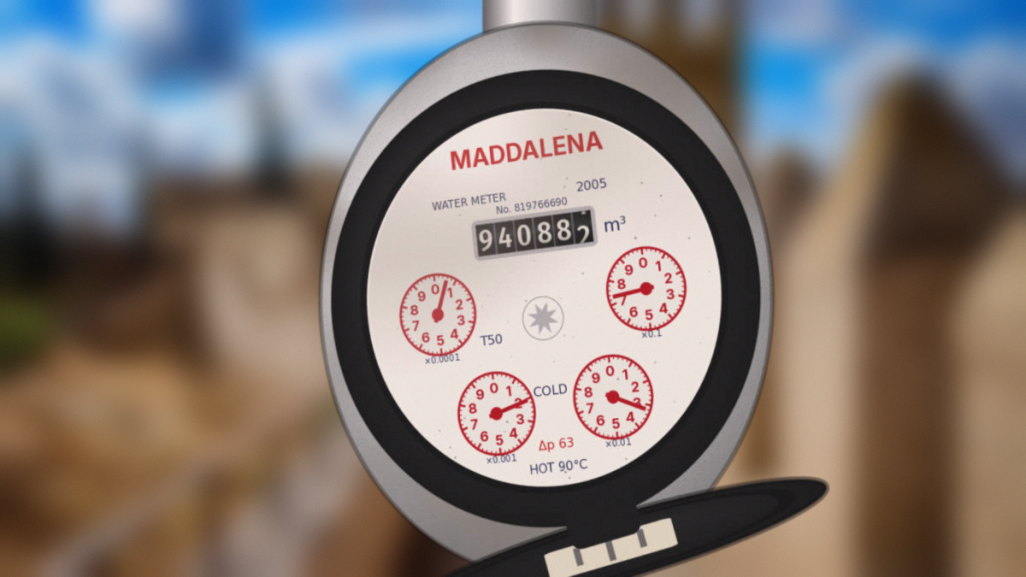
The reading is 940881.7320 m³
